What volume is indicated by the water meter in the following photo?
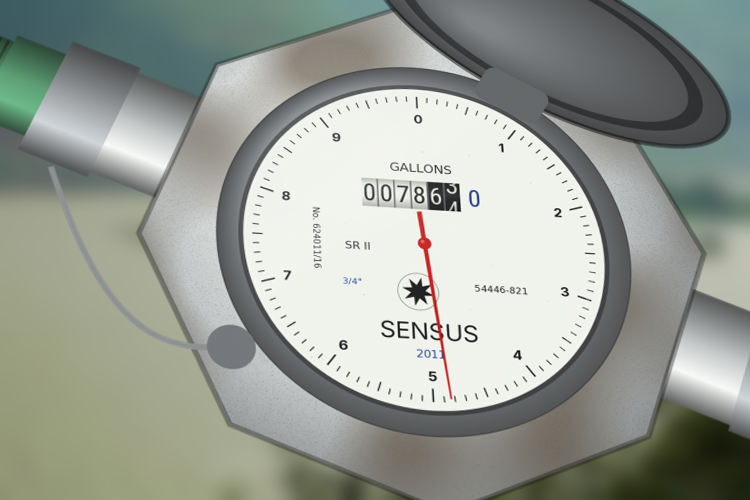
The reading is 78634.8 gal
